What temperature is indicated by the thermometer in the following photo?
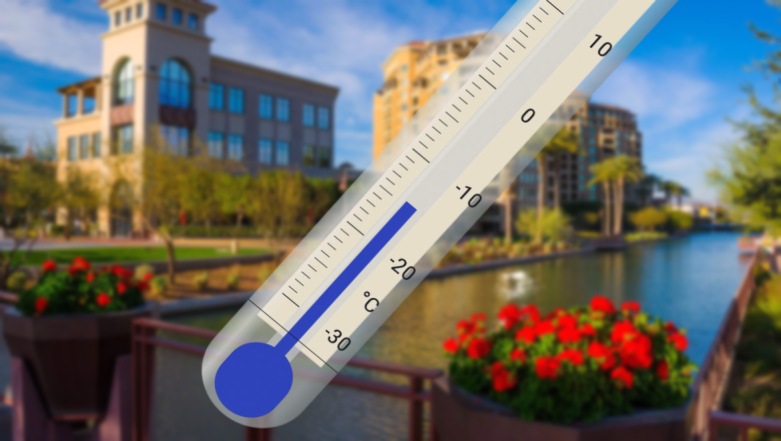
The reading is -14.5 °C
